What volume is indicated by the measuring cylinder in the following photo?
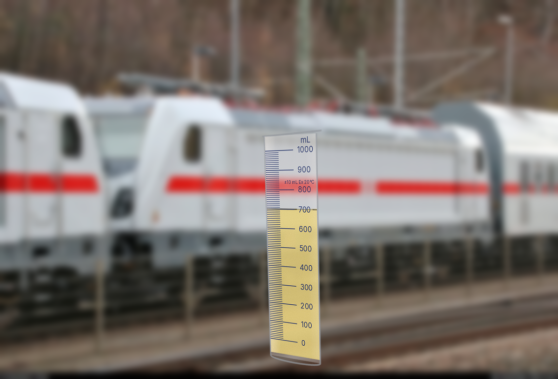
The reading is 700 mL
